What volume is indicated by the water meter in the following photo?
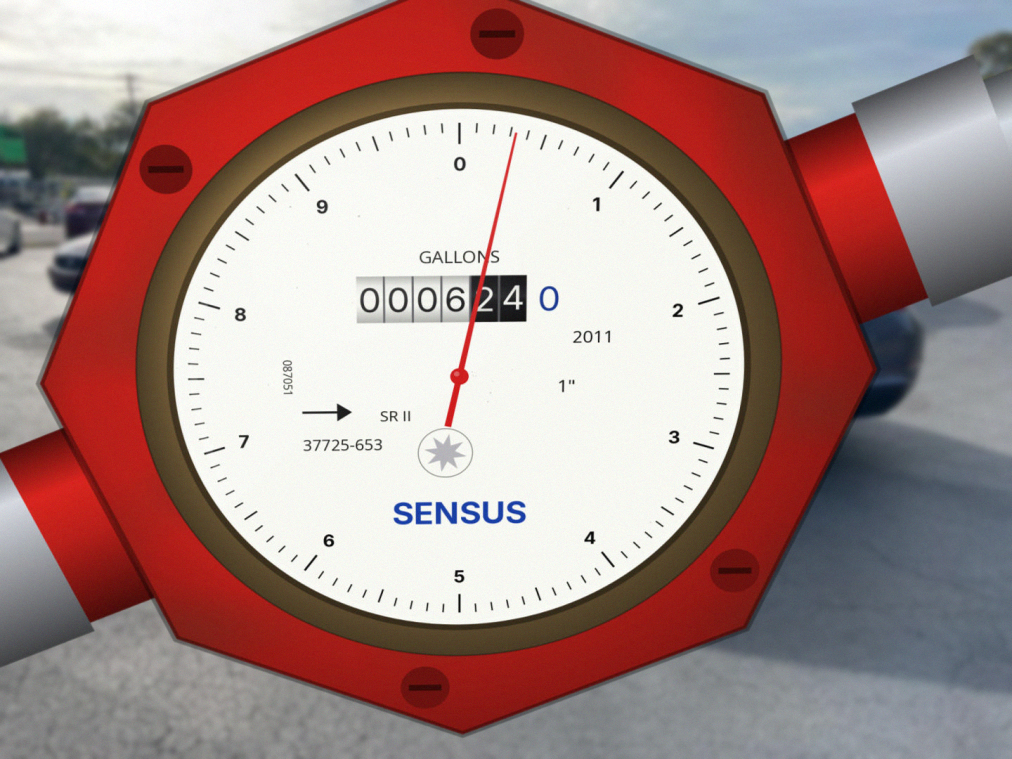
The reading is 6240.3 gal
